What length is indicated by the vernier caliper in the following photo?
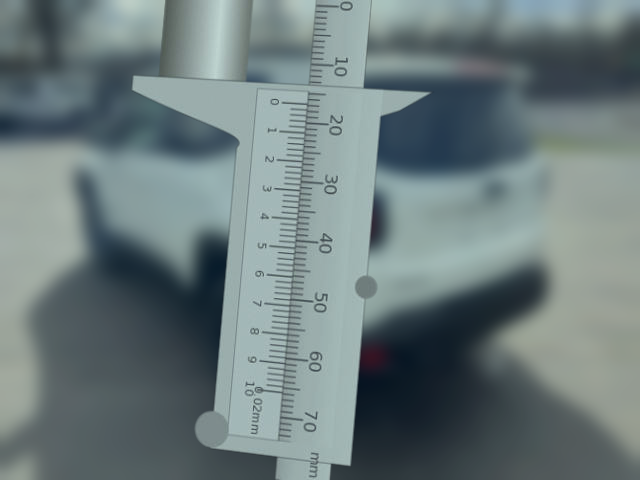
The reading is 16.8 mm
